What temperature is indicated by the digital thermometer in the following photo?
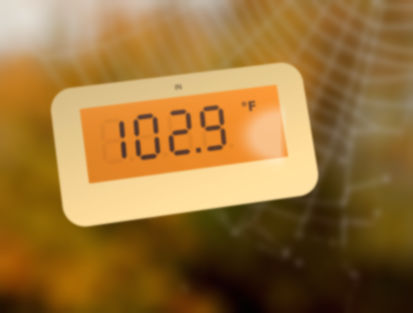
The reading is 102.9 °F
